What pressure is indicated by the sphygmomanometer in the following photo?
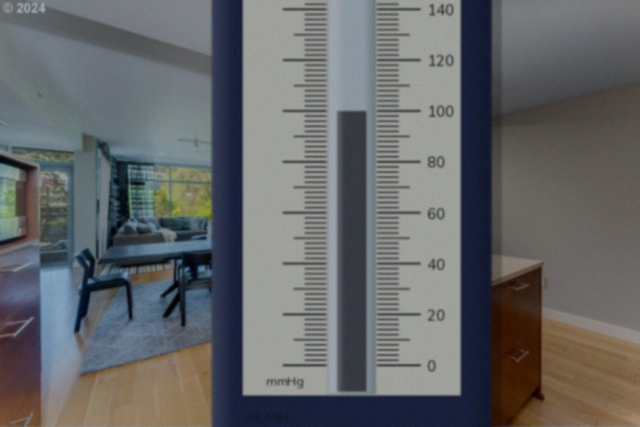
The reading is 100 mmHg
